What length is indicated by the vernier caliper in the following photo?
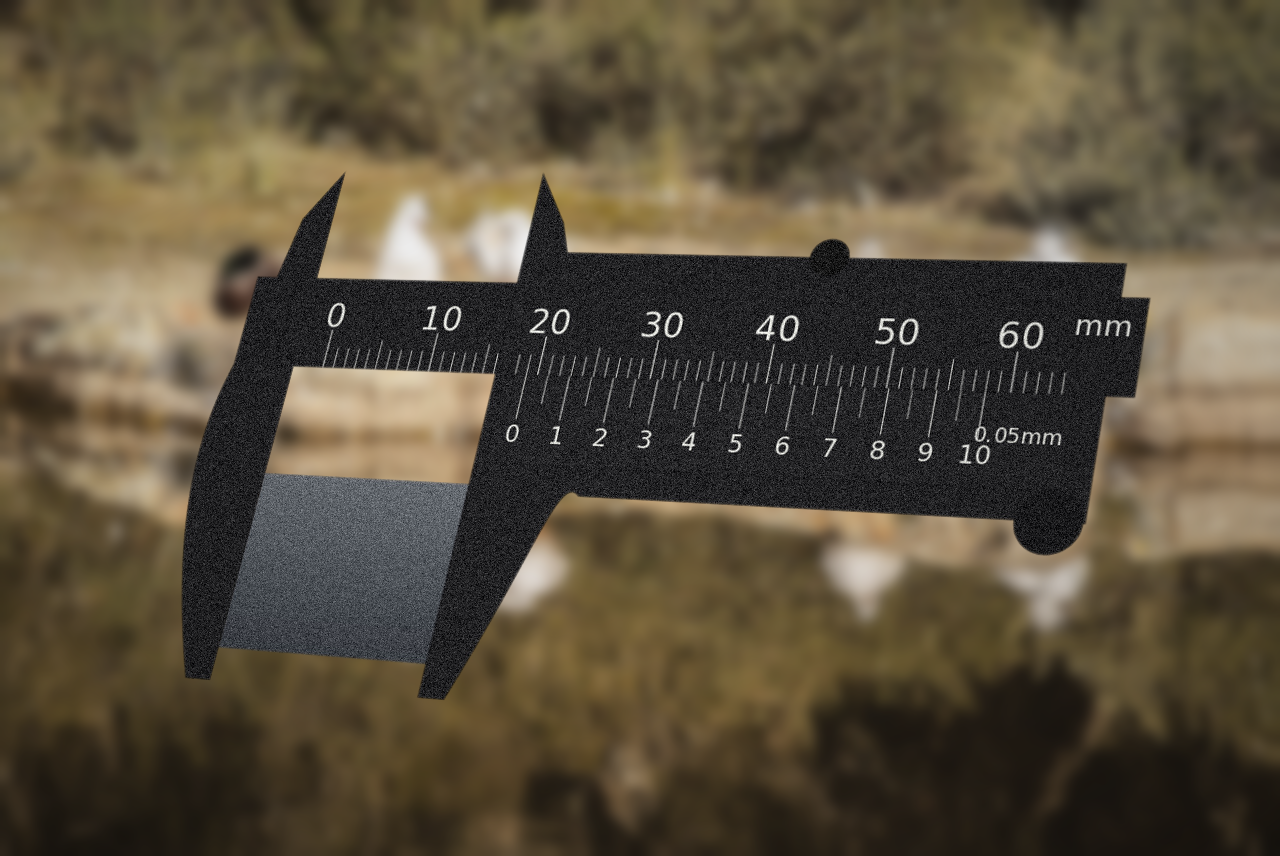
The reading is 19.0 mm
